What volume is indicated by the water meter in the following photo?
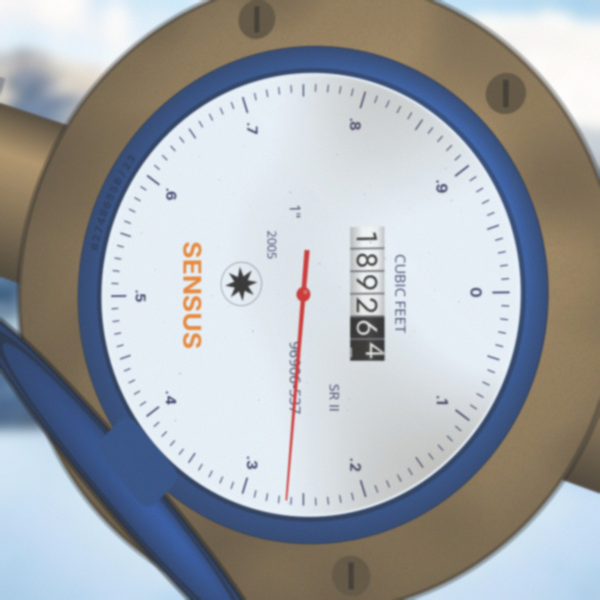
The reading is 189264.26 ft³
